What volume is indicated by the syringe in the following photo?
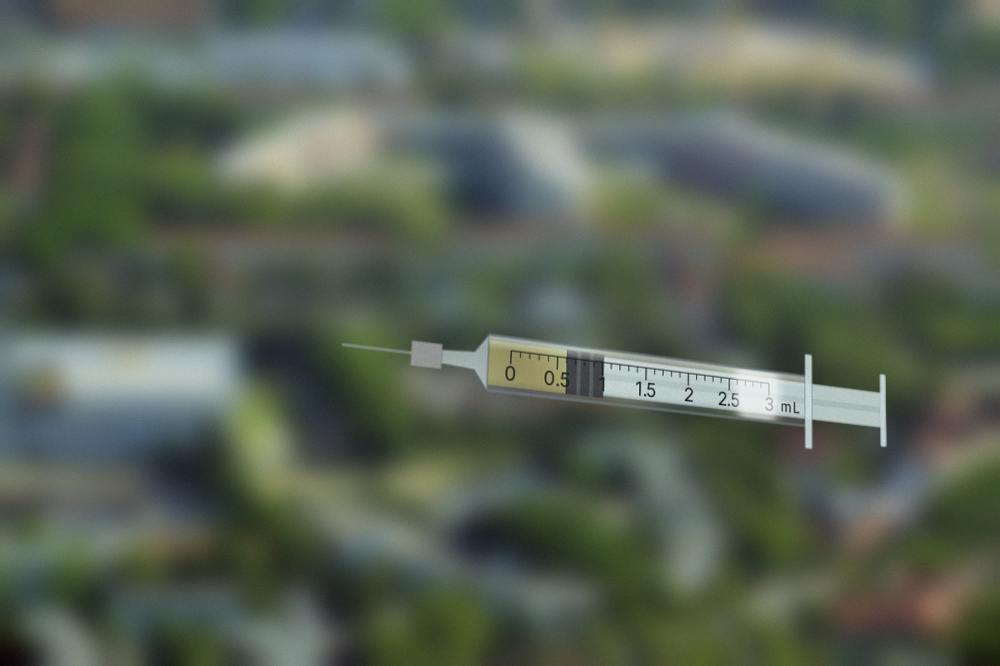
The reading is 0.6 mL
